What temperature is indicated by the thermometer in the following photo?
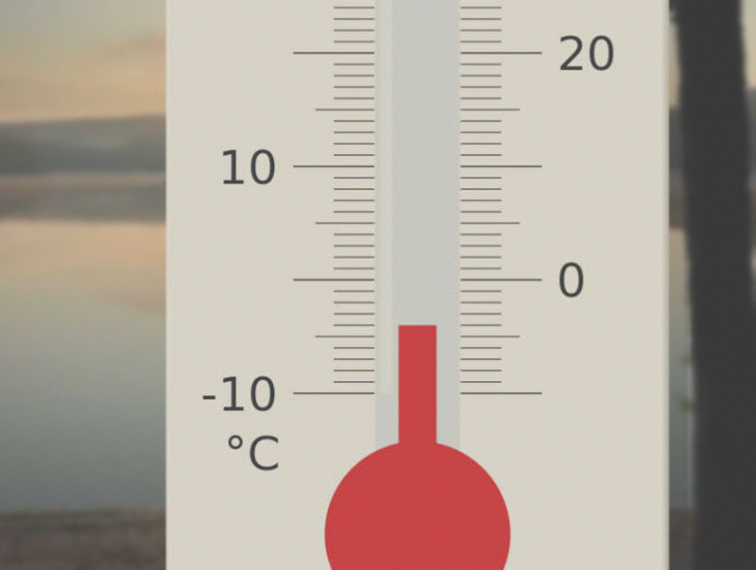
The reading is -4 °C
